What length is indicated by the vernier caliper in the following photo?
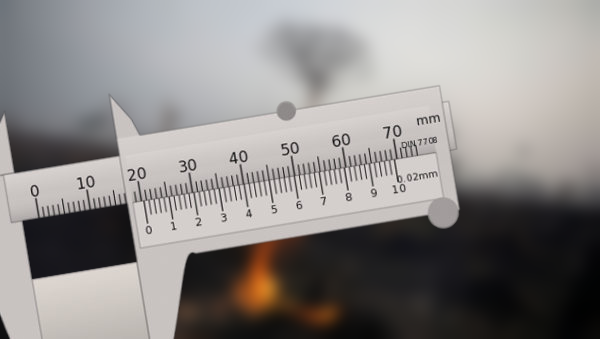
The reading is 20.5 mm
